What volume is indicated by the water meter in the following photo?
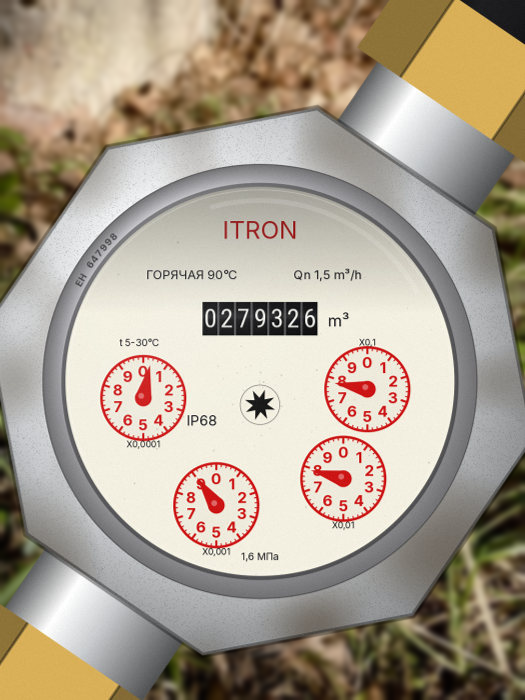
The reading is 279326.7790 m³
